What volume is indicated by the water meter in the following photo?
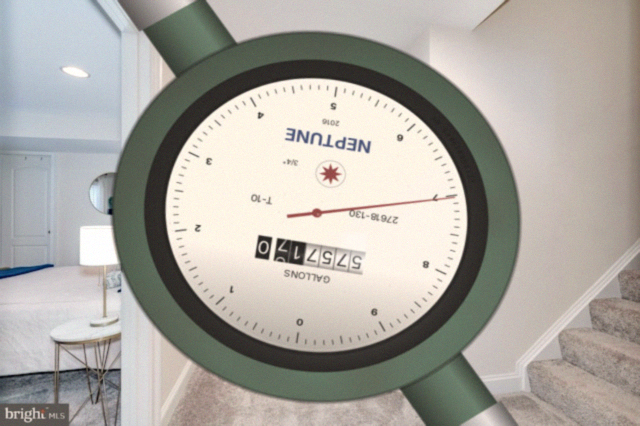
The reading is 5757167.0 gal
